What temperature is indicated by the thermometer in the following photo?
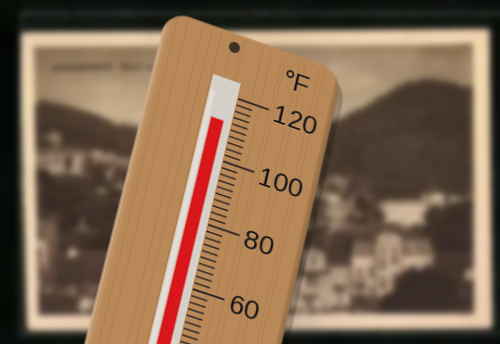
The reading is 112 °F
